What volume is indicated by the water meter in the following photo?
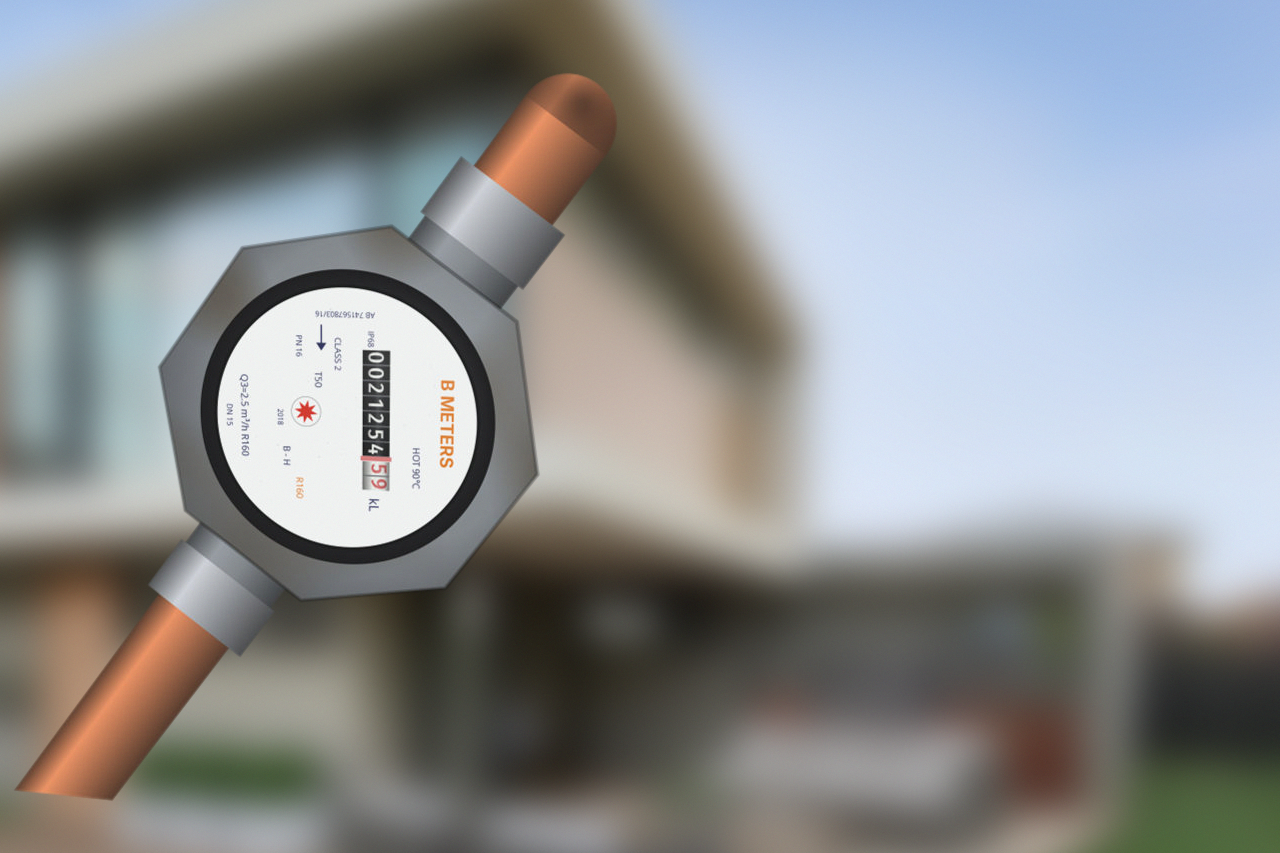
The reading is 21254.59 kL
